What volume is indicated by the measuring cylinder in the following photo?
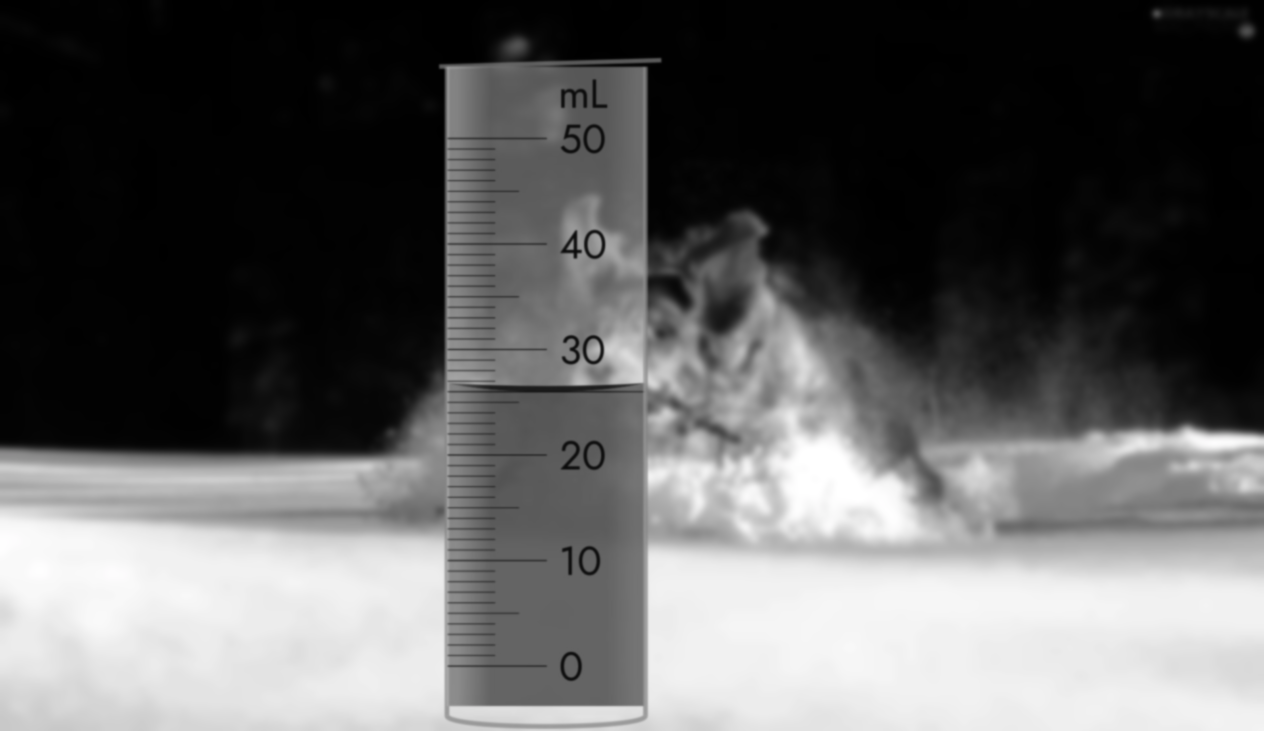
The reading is 26 mL
